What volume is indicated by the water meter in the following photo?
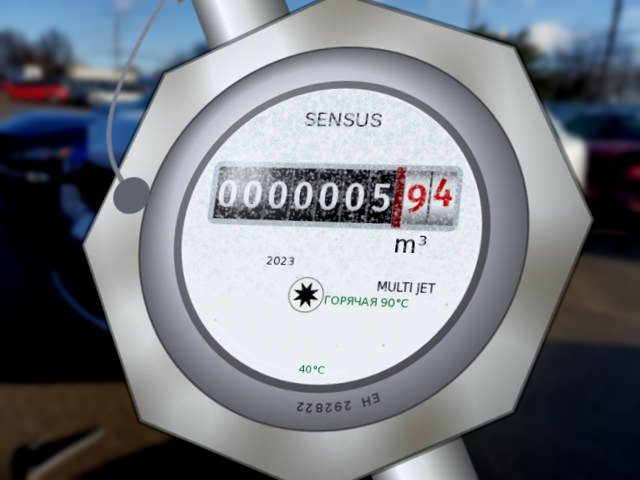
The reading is 5.94 m³
